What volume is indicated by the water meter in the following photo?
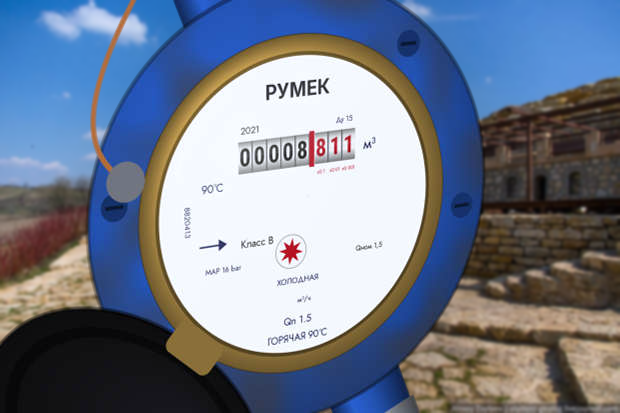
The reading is 8.811 m³
